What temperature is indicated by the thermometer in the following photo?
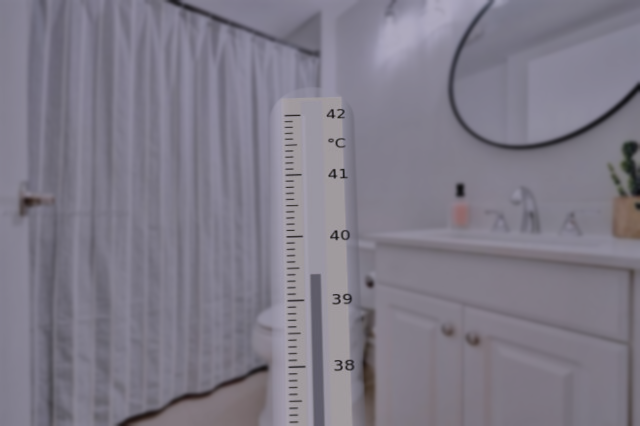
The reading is 39.4 °C
